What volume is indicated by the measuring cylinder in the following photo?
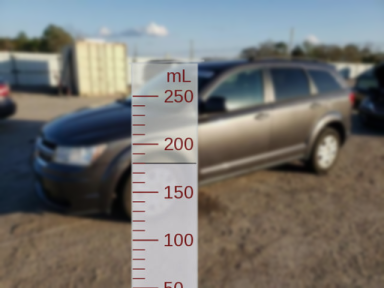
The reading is 180 mL
